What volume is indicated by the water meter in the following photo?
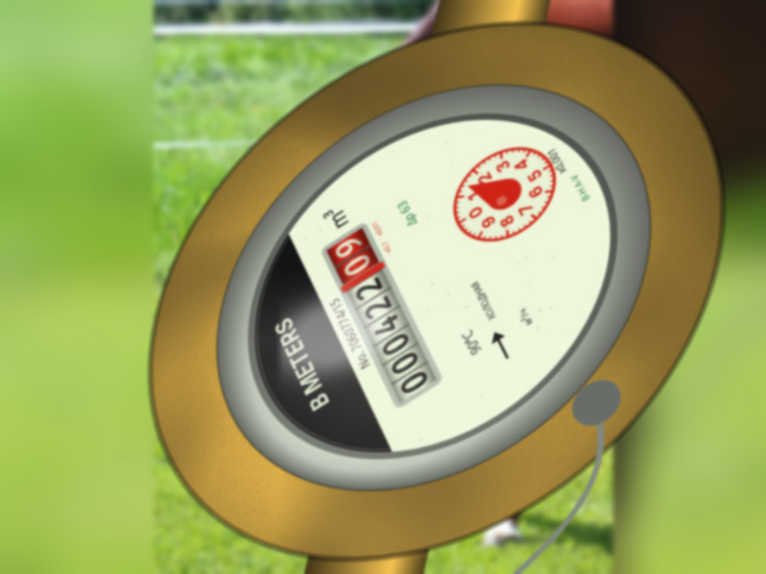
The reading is 422.091 m³
